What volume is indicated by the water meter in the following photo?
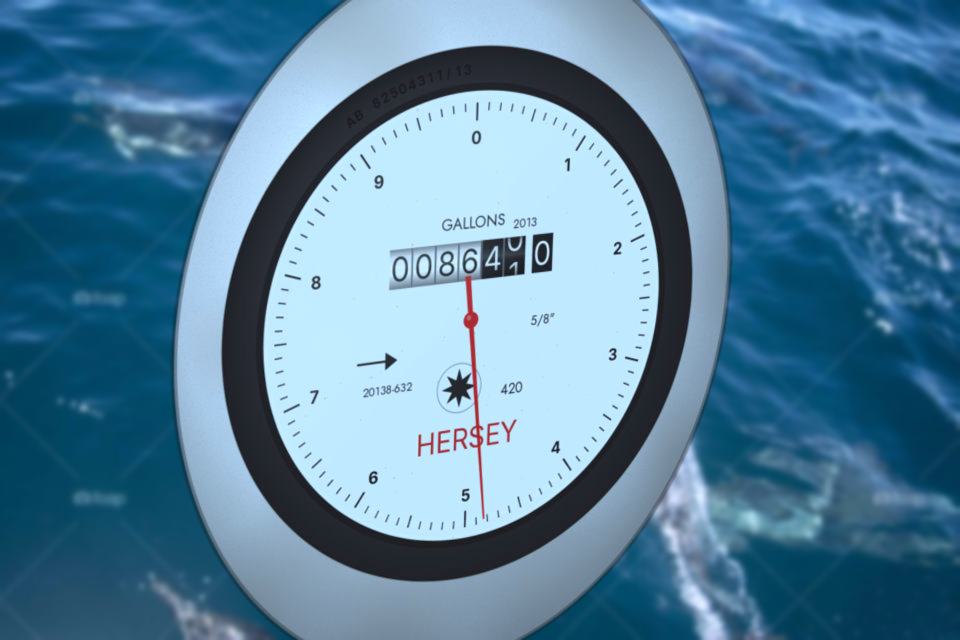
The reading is 86404.8 gal
